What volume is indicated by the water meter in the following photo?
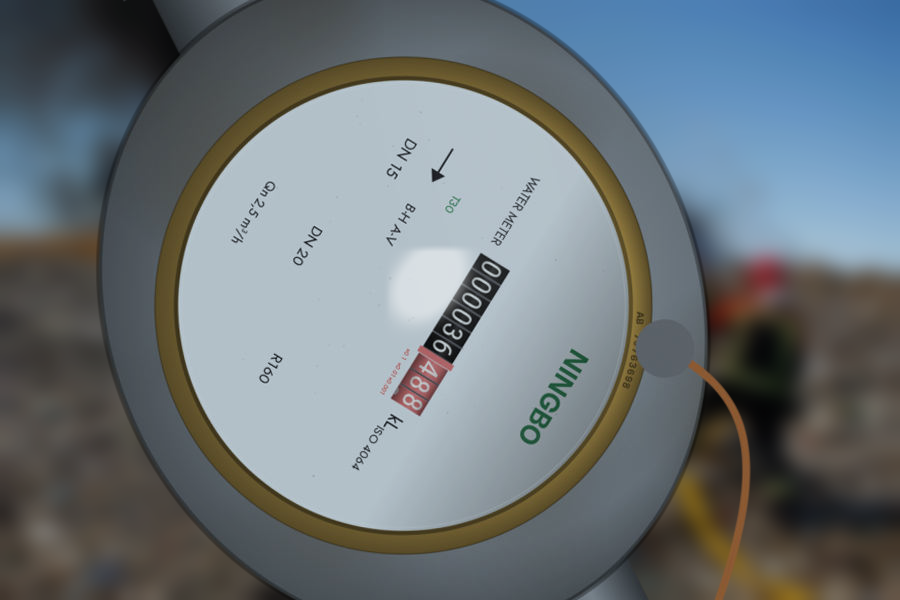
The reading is 36.488 kL
